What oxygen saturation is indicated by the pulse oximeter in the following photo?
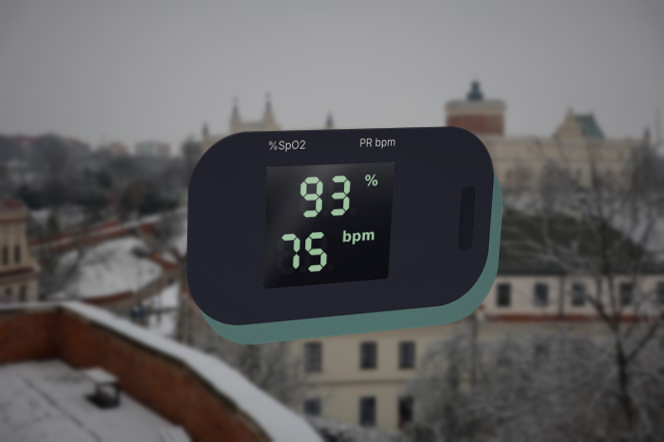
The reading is 93 %
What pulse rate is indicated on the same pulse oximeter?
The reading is 75 bpm
